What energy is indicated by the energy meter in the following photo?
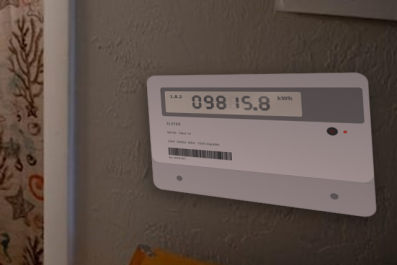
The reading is 9815.8 kWh
